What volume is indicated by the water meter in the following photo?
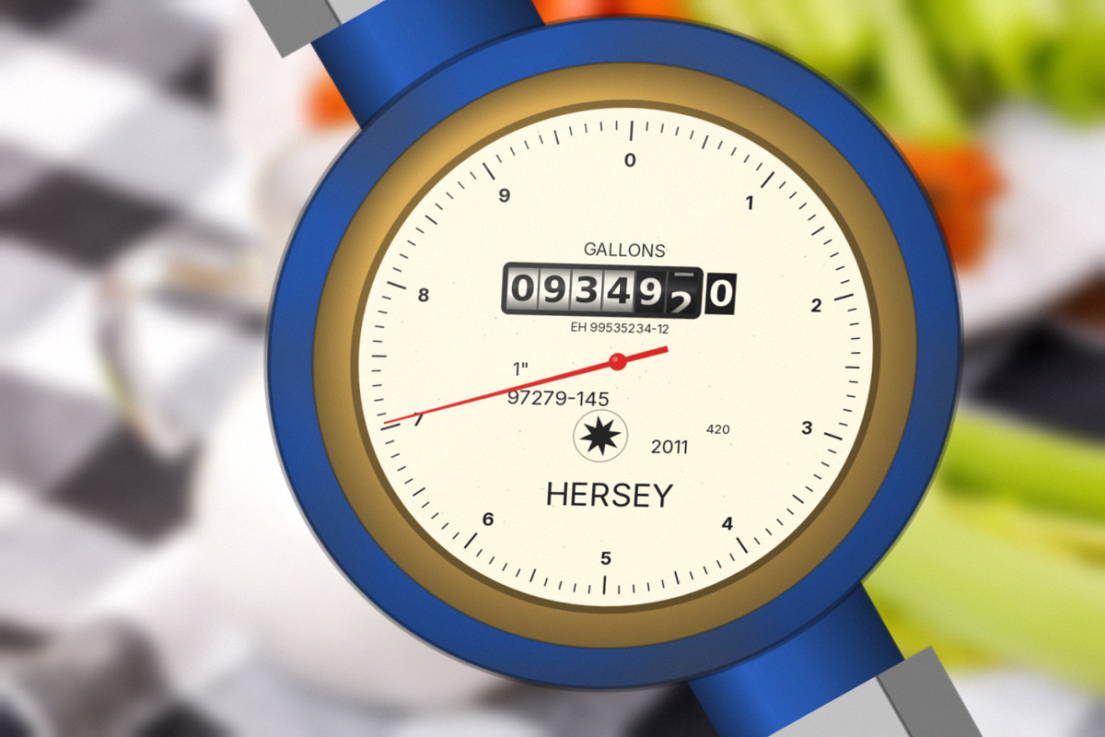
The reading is 934917.0 gal
